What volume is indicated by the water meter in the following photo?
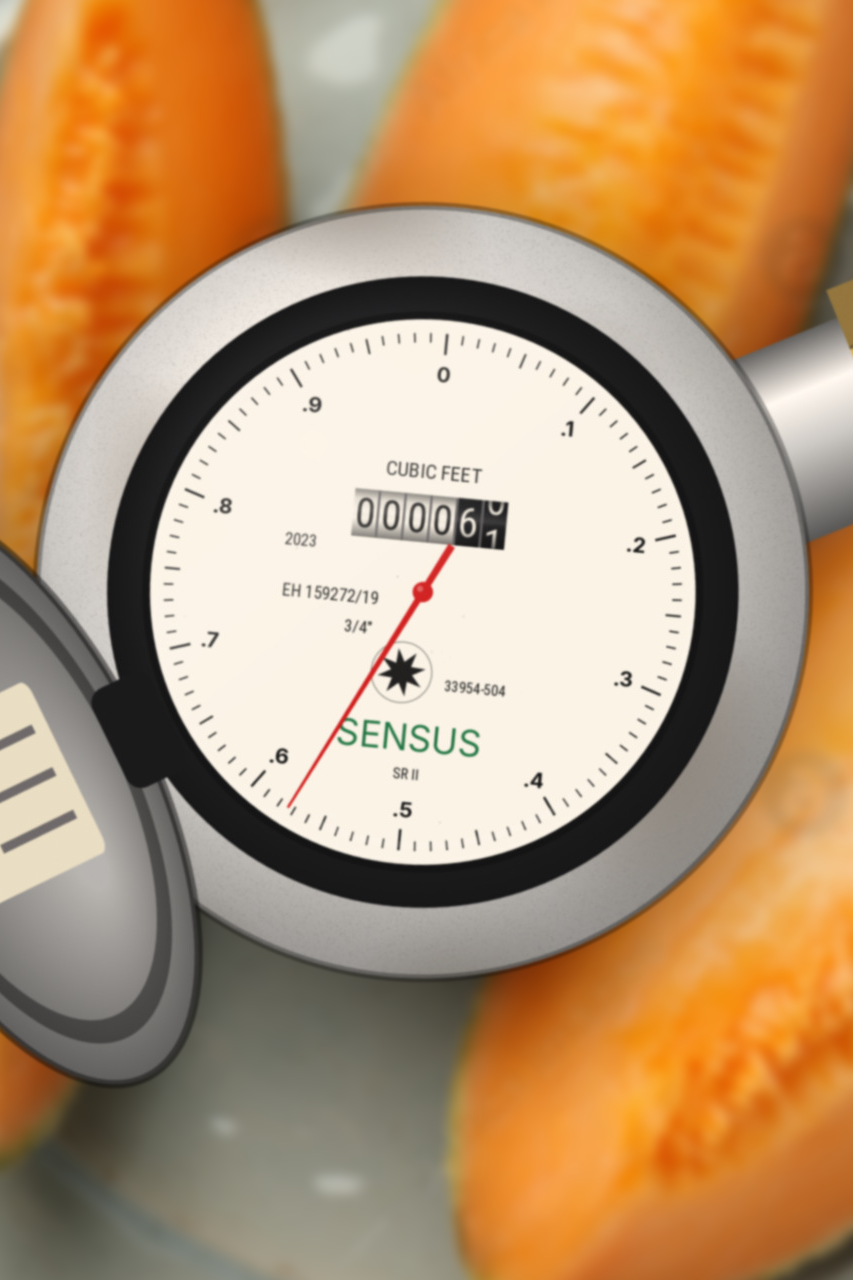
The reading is 60.57 ft³
